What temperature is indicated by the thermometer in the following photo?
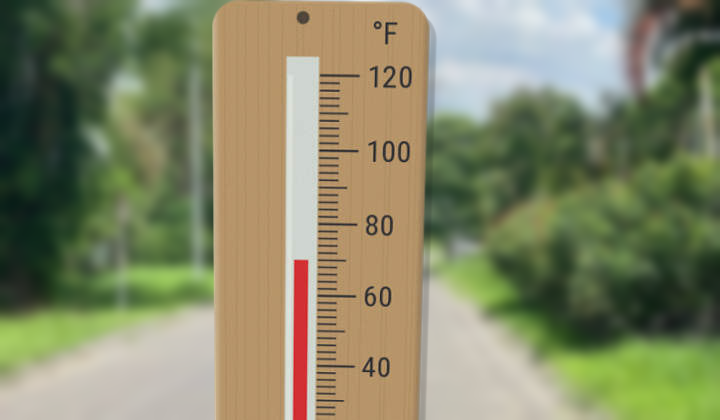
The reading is 70 °F
